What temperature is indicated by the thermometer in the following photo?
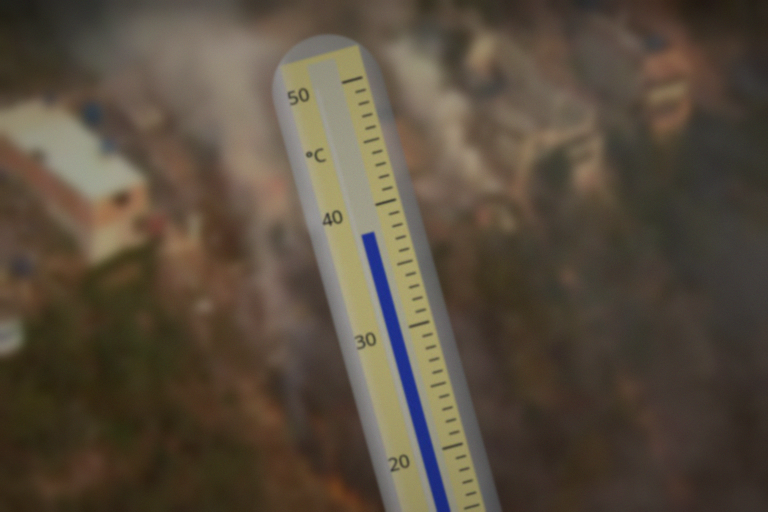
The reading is 38 °C
